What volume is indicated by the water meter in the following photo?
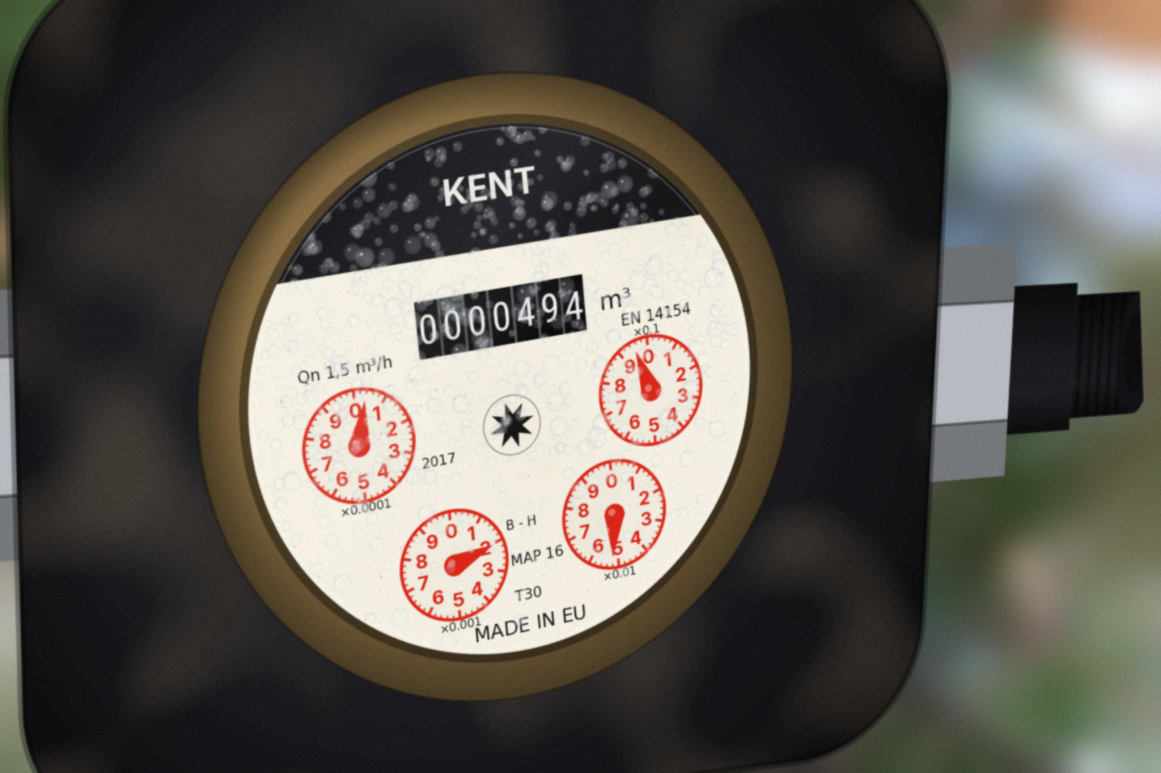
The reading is 493.9520 m³
